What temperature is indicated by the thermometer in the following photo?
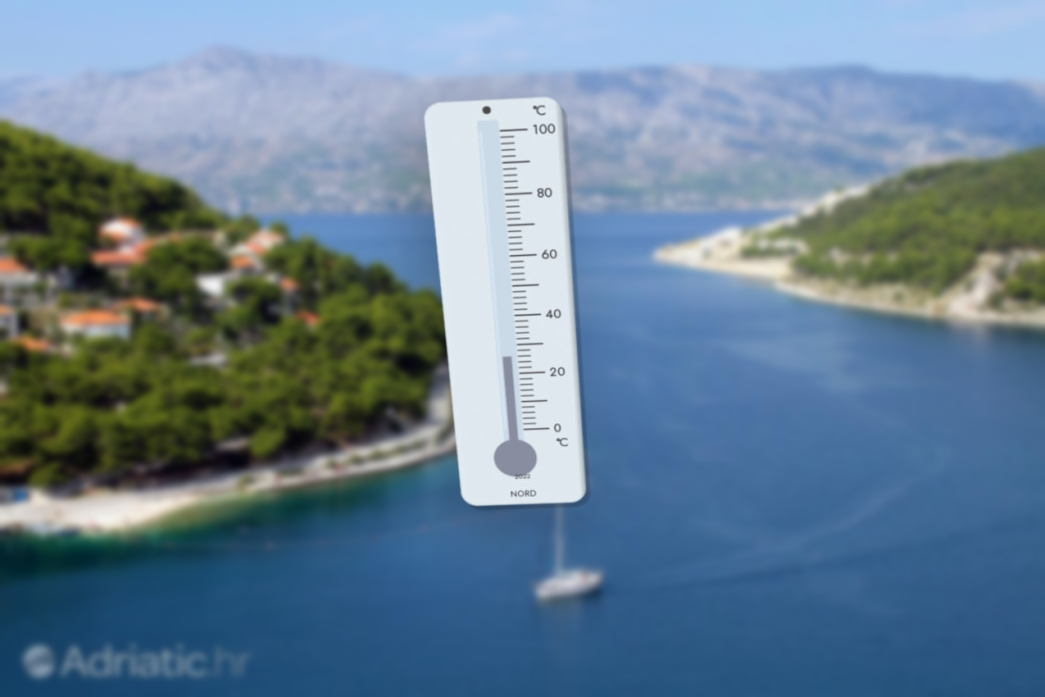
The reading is 26 °C
